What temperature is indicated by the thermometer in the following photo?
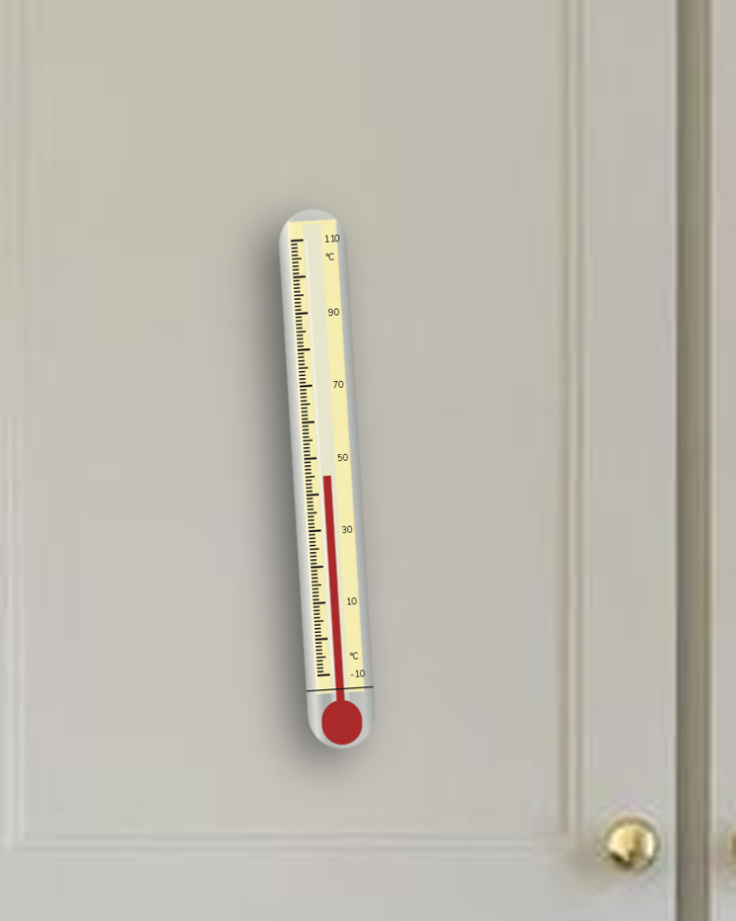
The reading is 45 °C
